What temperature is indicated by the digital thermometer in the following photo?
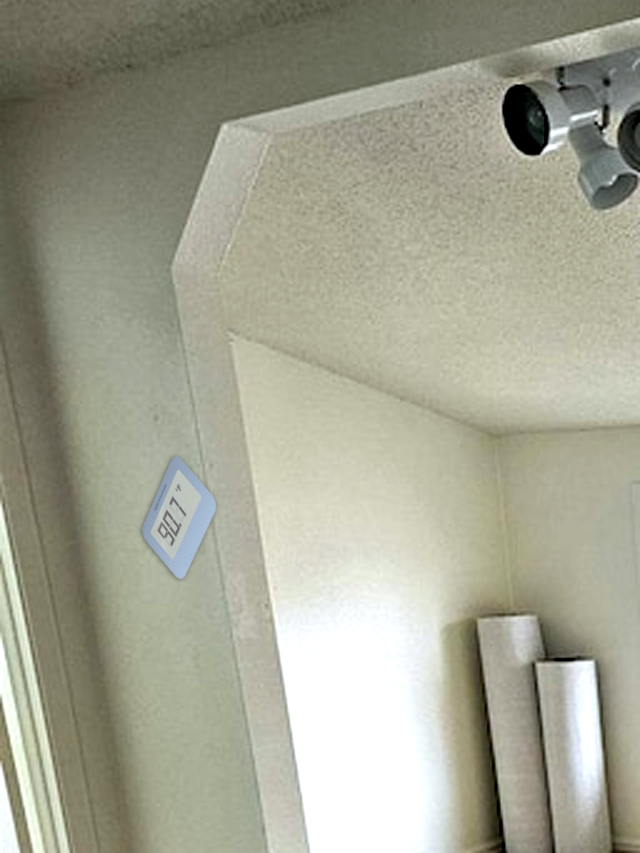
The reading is 90.7 °F
